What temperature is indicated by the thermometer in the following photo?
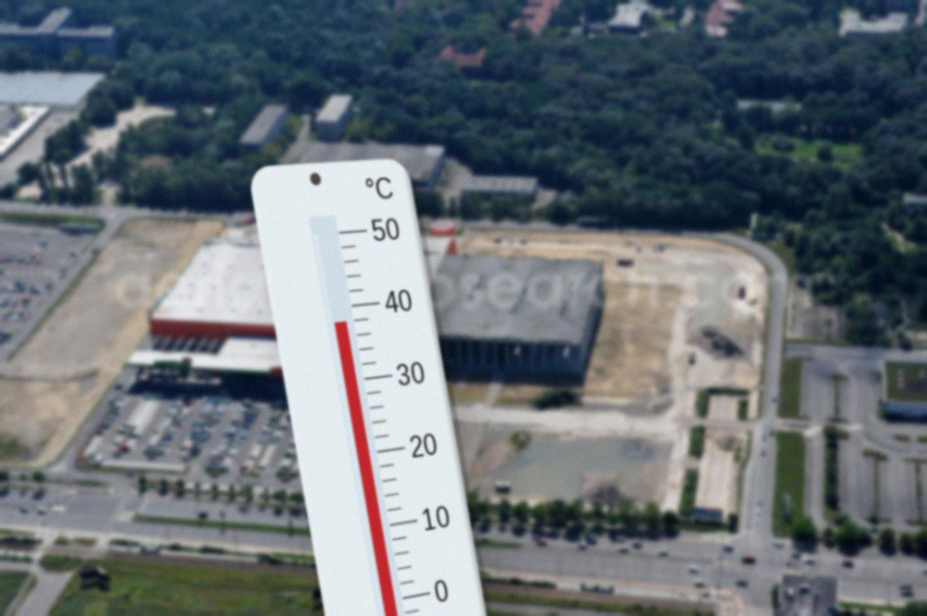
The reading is 38 °C
